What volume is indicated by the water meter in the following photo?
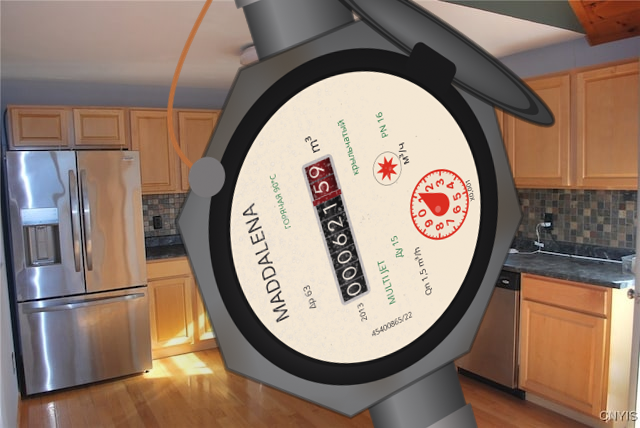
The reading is 621.591 m³
